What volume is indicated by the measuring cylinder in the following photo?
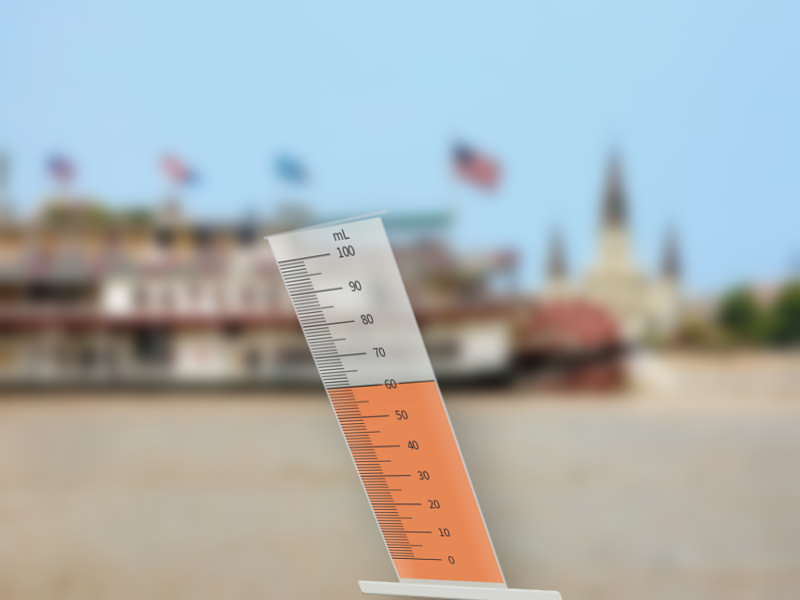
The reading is 60 mL
